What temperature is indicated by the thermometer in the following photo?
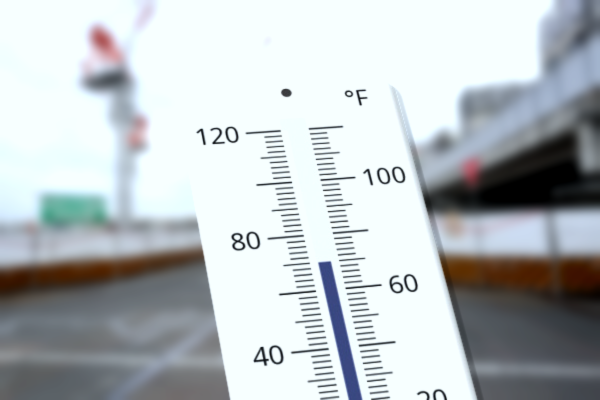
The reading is 70 °F
